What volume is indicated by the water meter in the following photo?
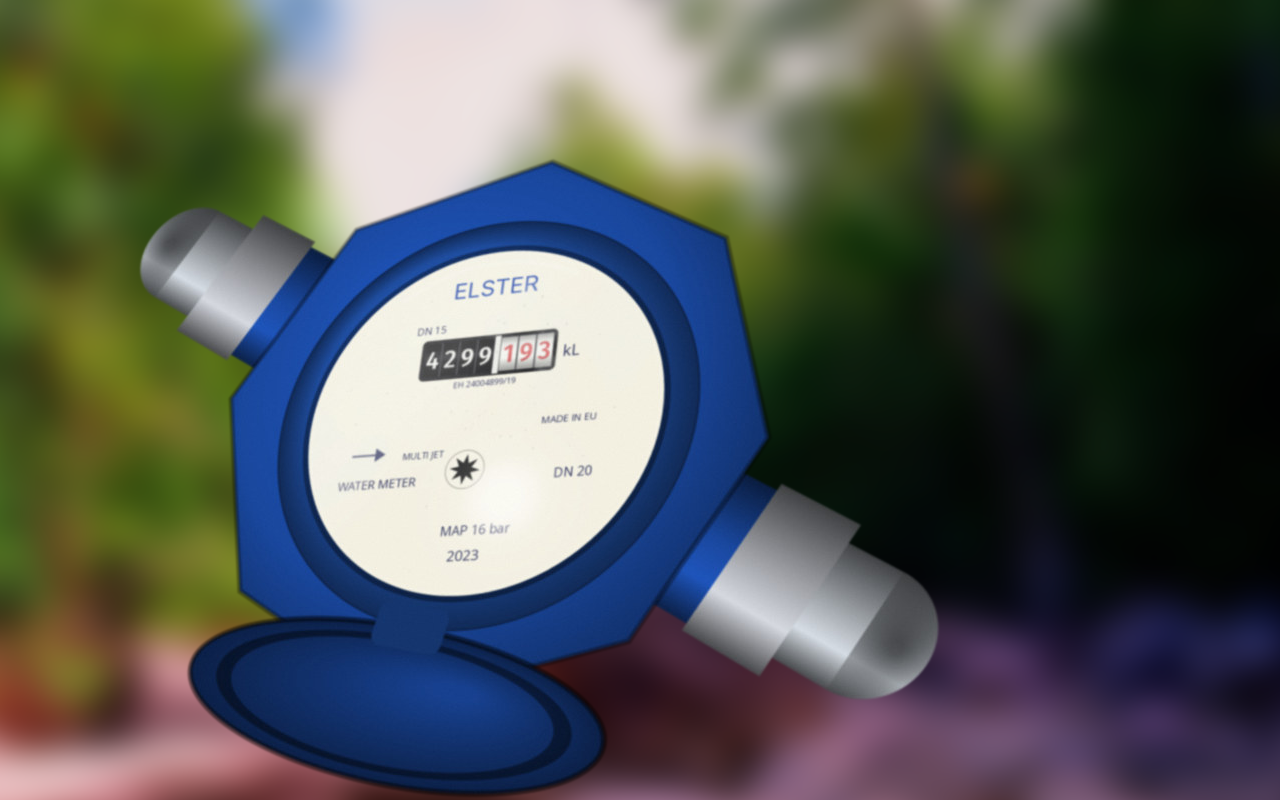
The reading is 4299.193 kL
